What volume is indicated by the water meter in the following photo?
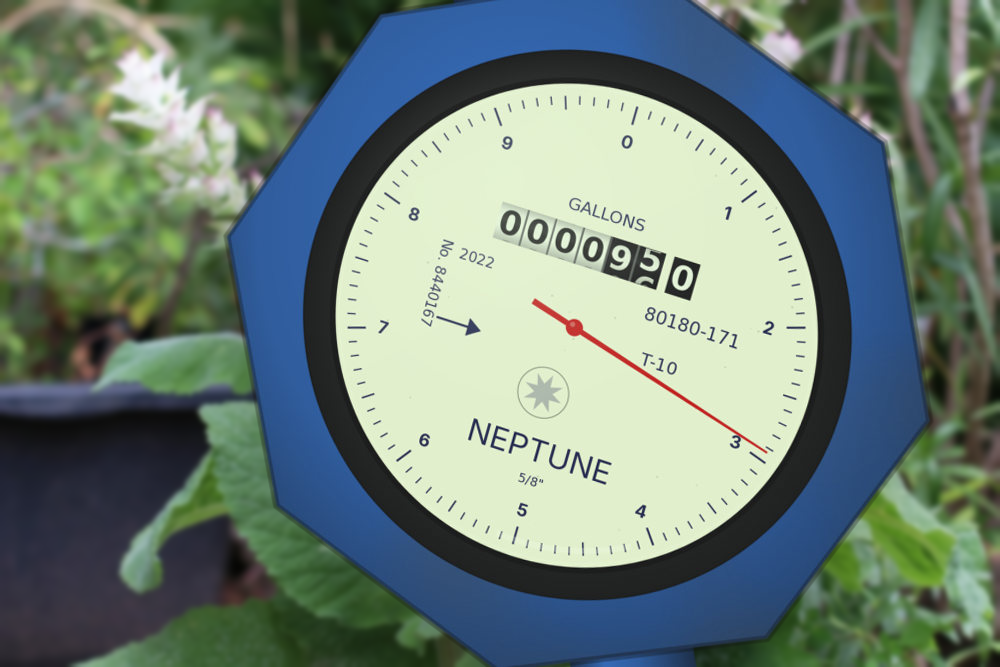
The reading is 952.9 gal
